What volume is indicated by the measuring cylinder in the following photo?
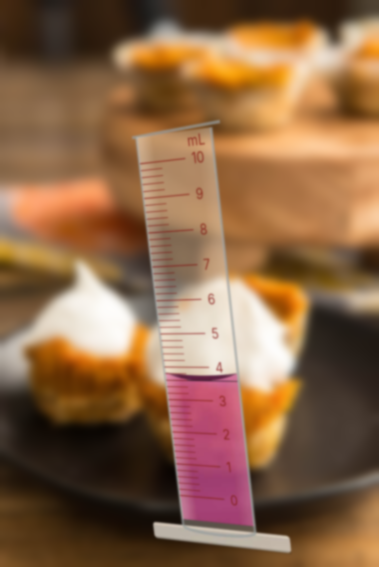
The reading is 3.6 mL
